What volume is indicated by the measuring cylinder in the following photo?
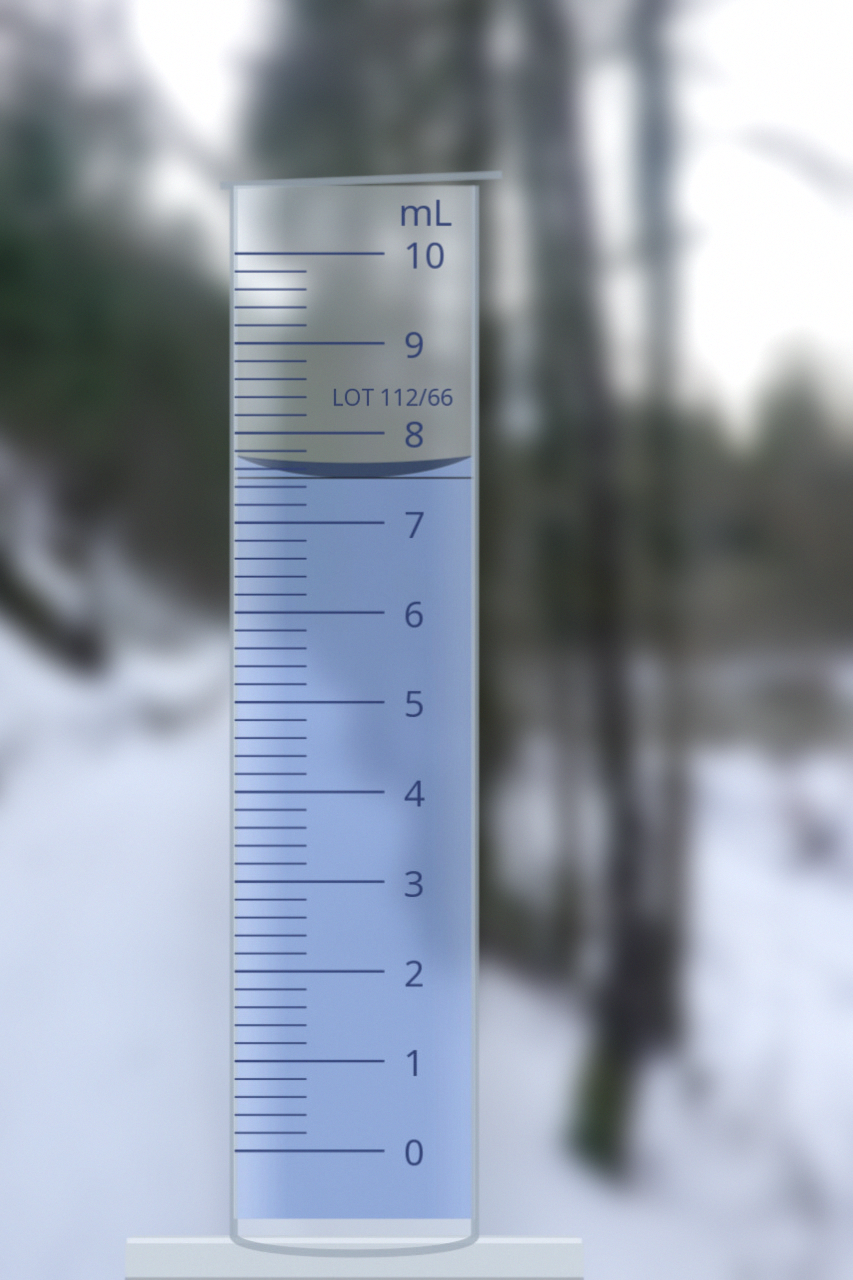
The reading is 7.5 mL
